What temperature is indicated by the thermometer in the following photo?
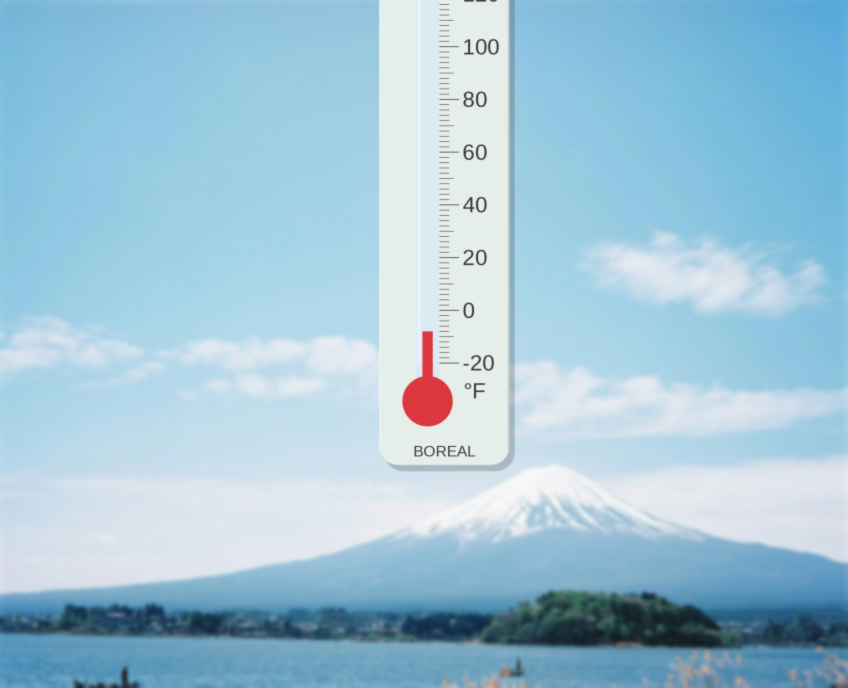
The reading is -8 °F
